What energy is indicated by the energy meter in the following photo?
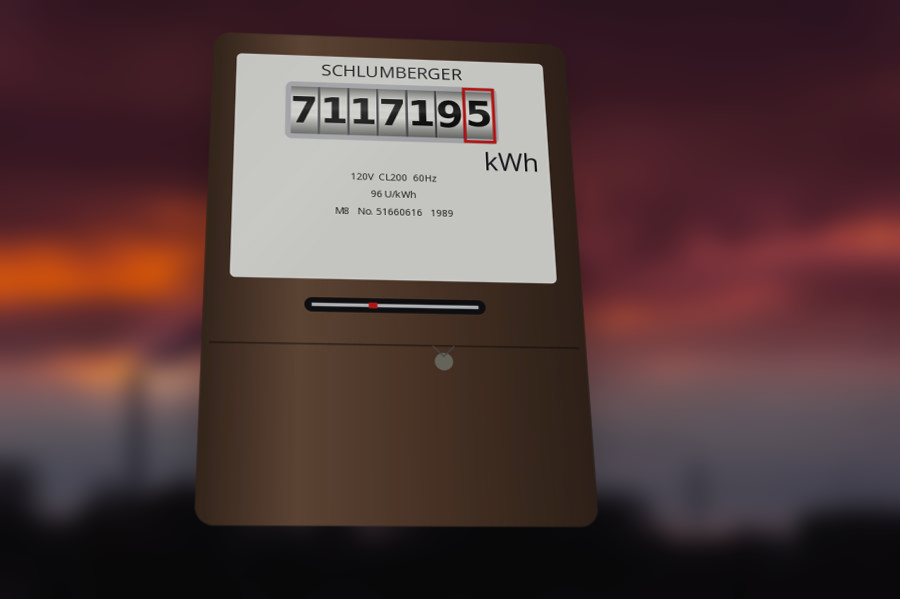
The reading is 711719.5 kWh
